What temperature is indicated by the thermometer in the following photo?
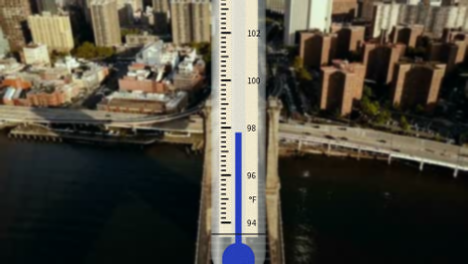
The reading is 97.8 °F
